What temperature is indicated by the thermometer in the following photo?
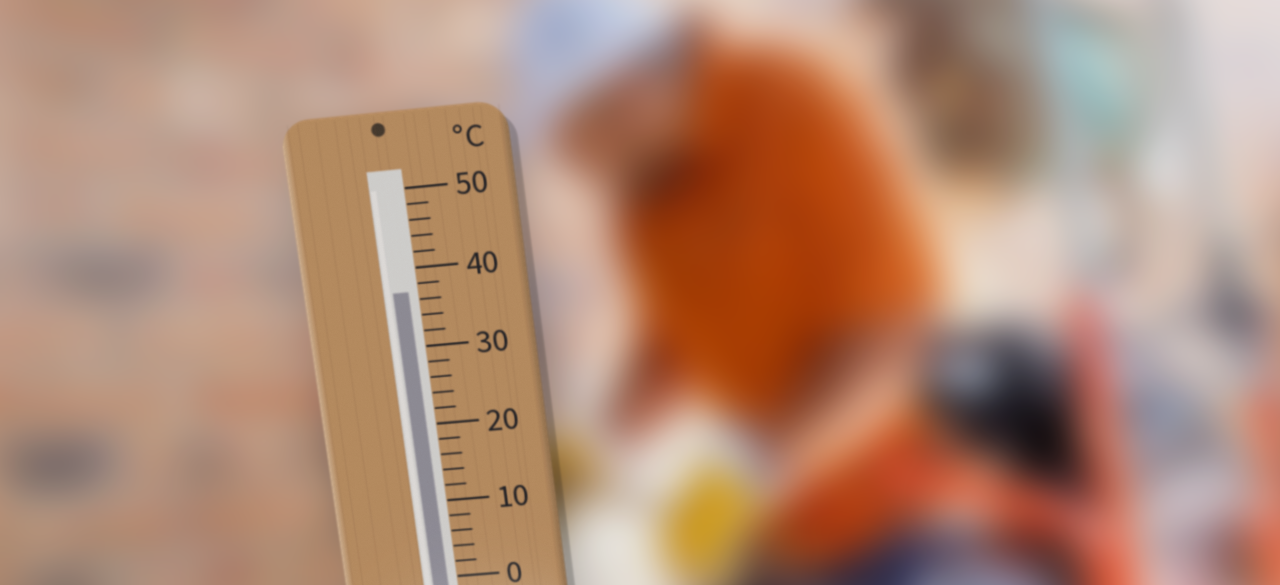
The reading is 37 °C
